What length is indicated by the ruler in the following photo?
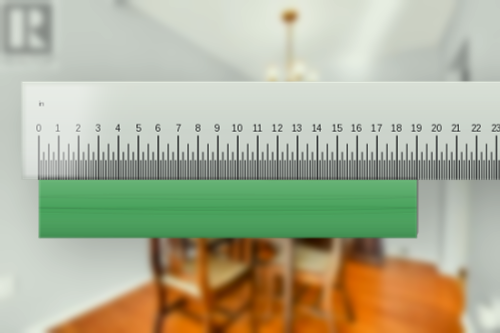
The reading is 19 in
